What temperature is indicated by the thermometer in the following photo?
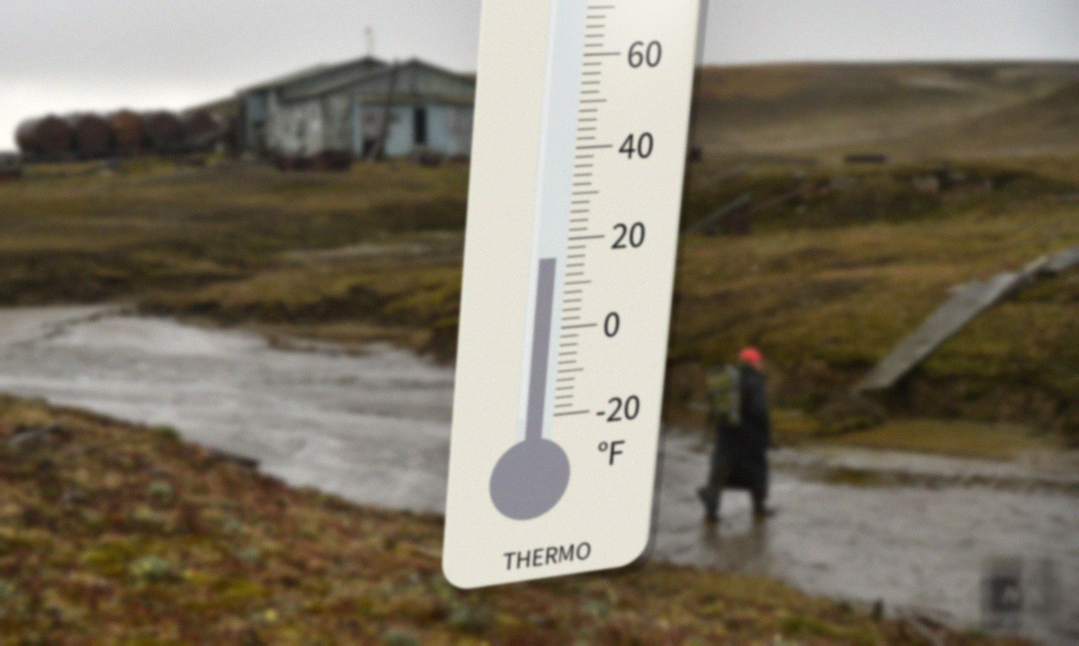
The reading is 16 °F
